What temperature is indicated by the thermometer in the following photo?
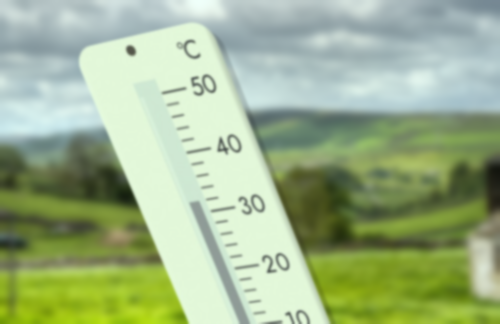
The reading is 32 °C
